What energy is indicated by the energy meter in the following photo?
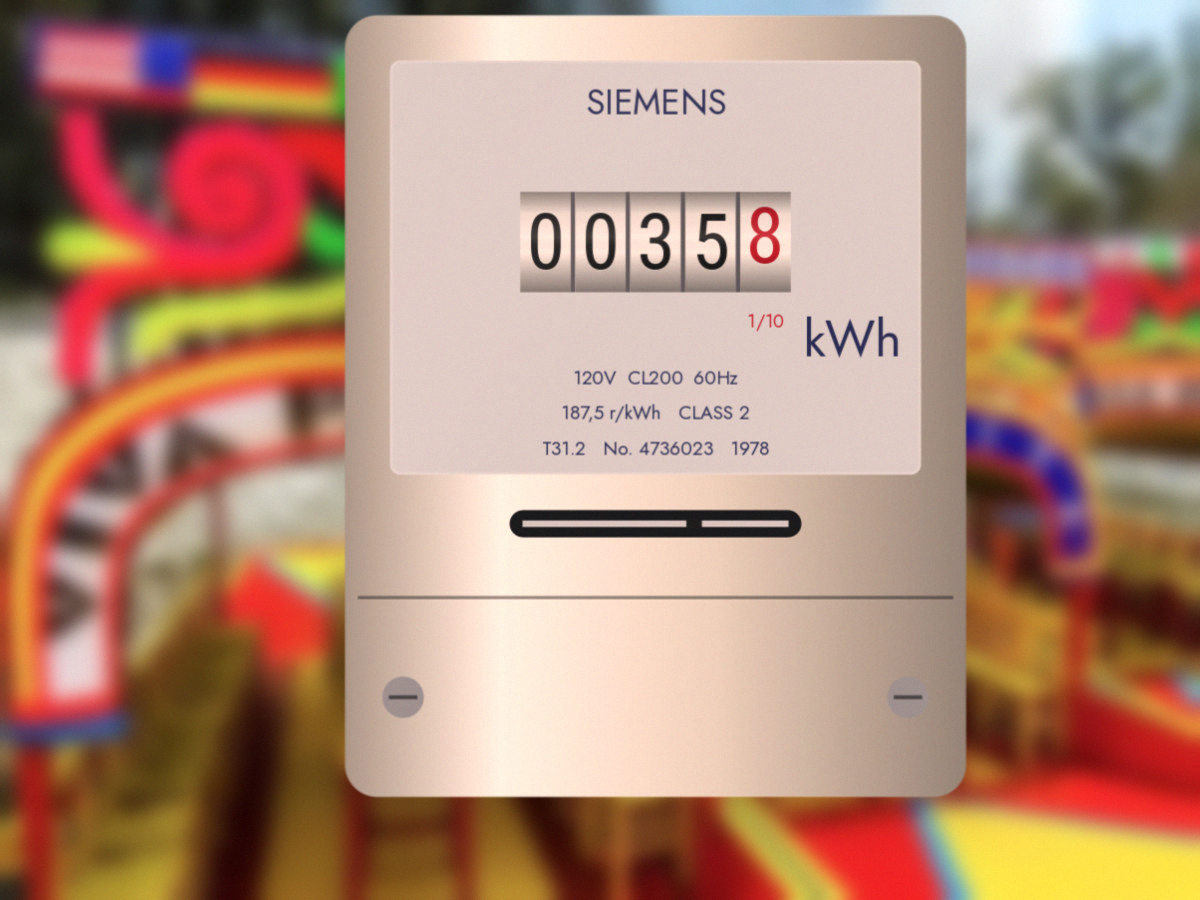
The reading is 35.8 kWh
